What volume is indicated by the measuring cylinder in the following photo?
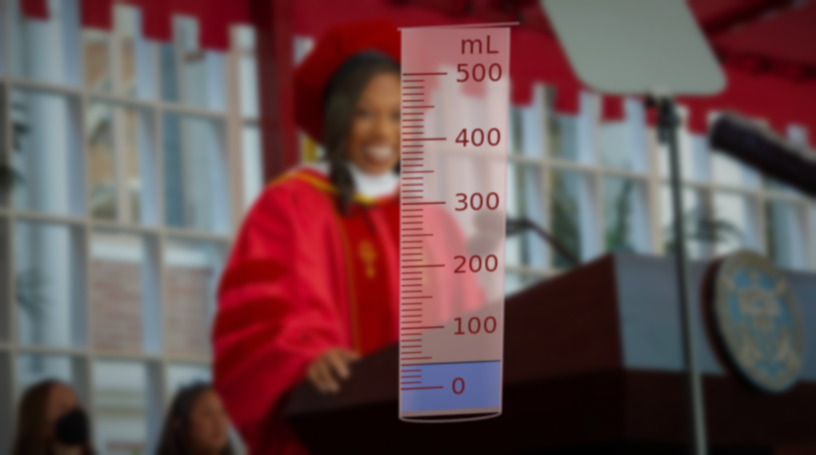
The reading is 40 mL
